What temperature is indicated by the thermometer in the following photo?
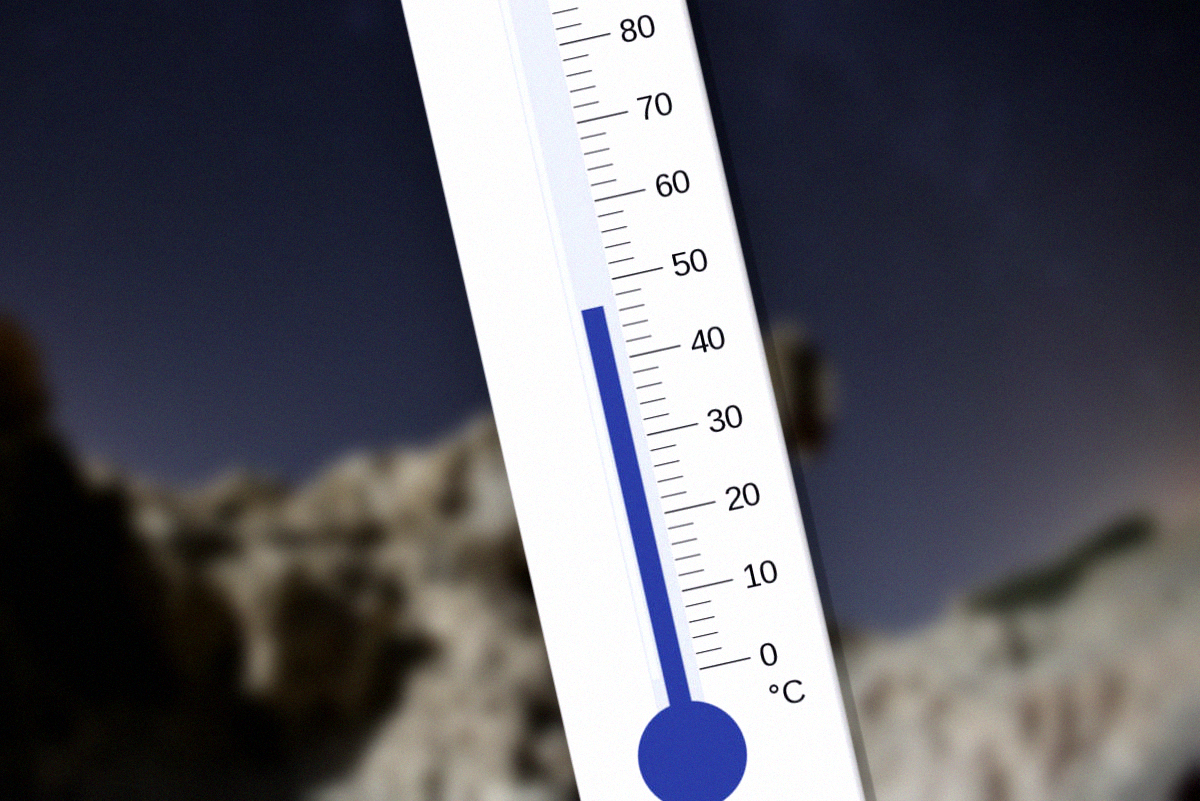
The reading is 47 °C
